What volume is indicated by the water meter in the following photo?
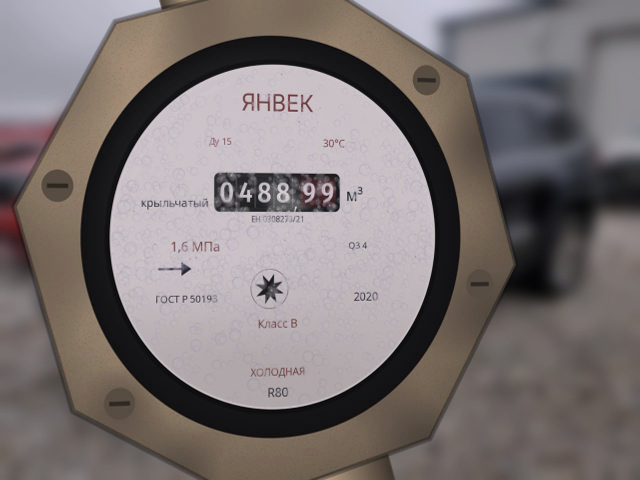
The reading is 488.99 m³
